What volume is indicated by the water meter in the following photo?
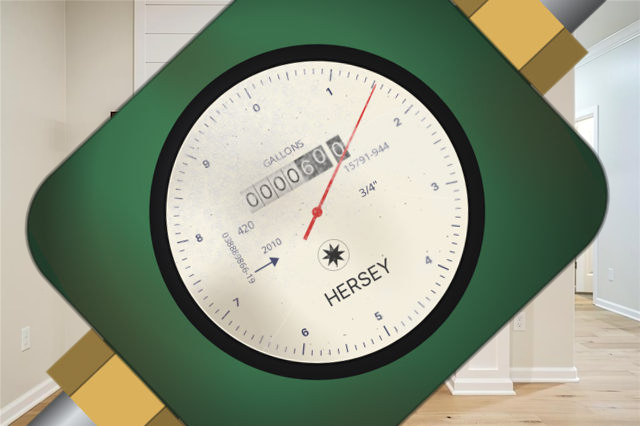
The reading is 601.5 gal
